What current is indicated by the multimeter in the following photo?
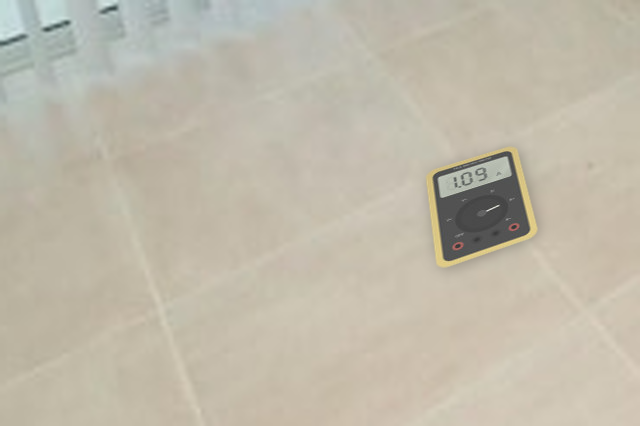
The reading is 1.09 A
